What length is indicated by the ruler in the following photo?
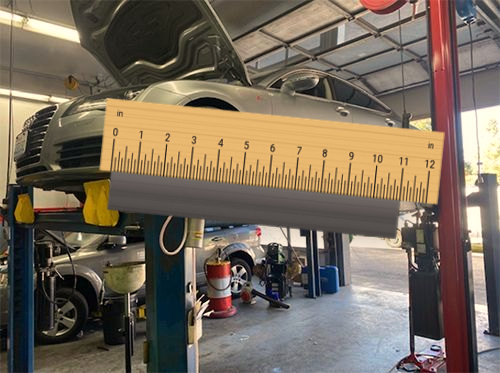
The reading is 11 in
